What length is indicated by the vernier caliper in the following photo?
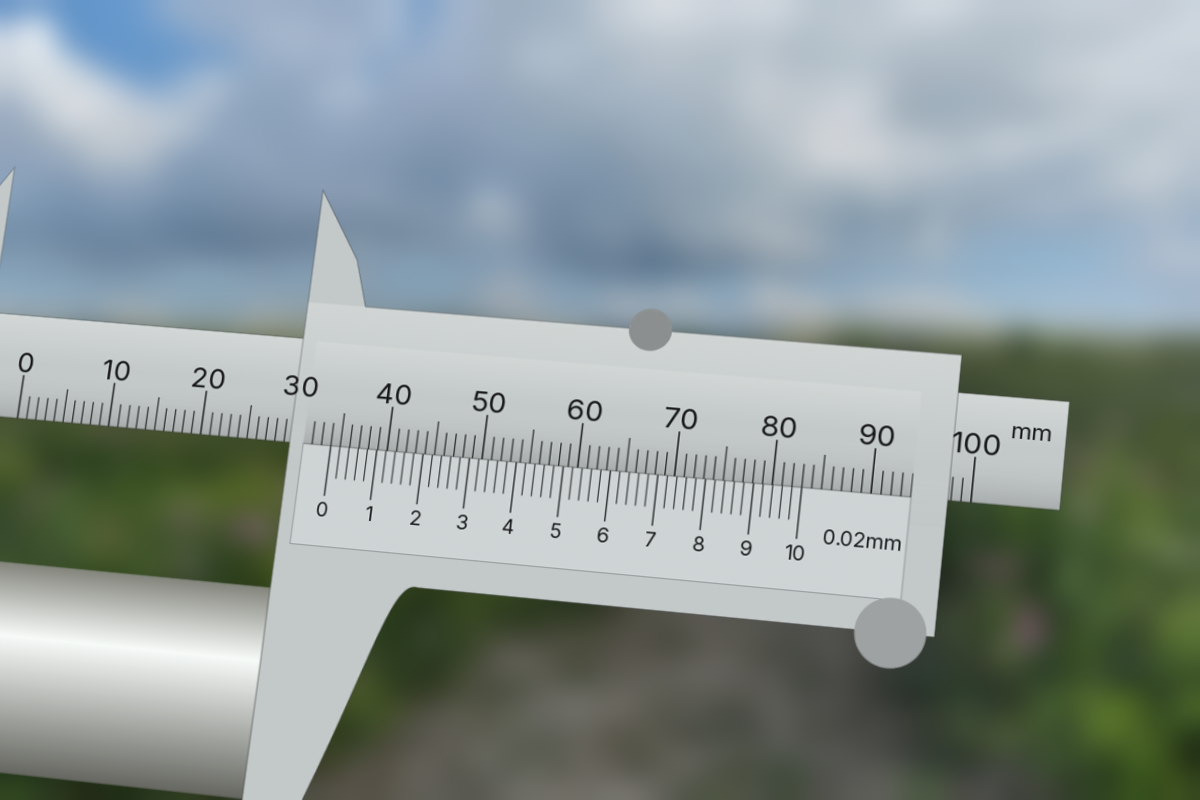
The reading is 34.0 mm
